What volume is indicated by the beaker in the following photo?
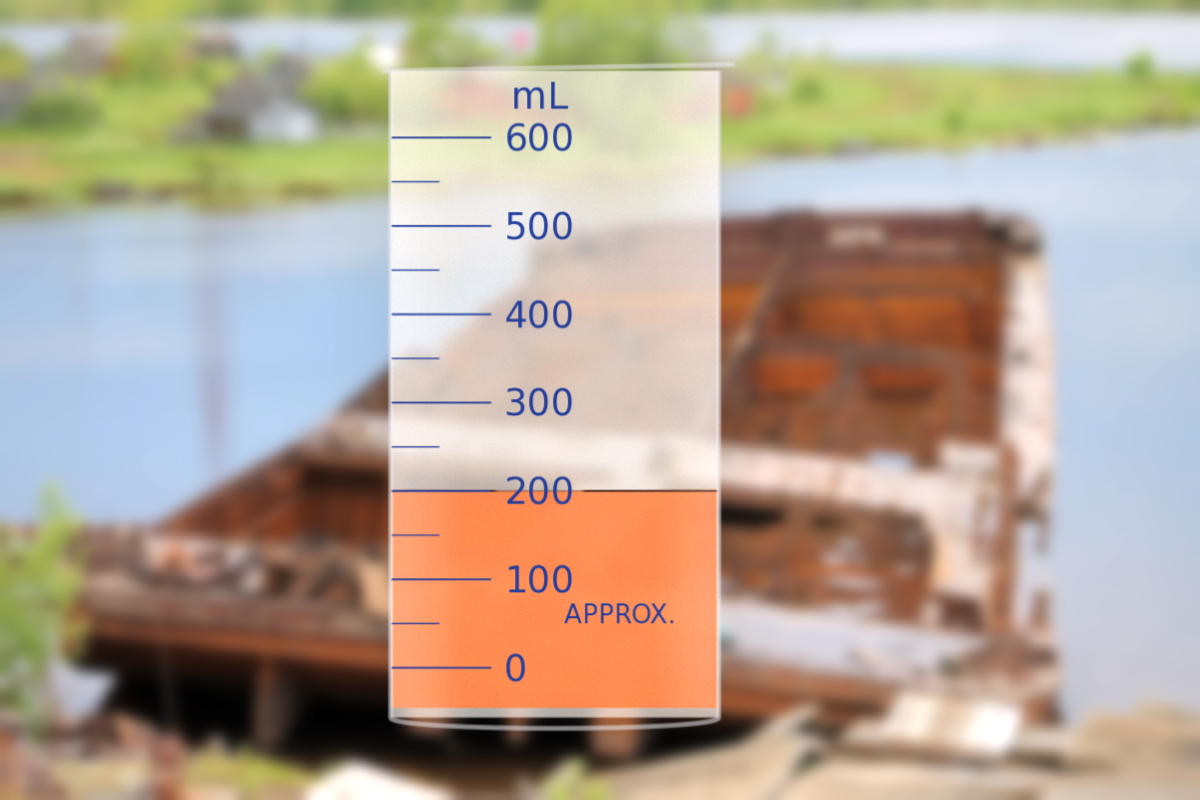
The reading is 200 mL
